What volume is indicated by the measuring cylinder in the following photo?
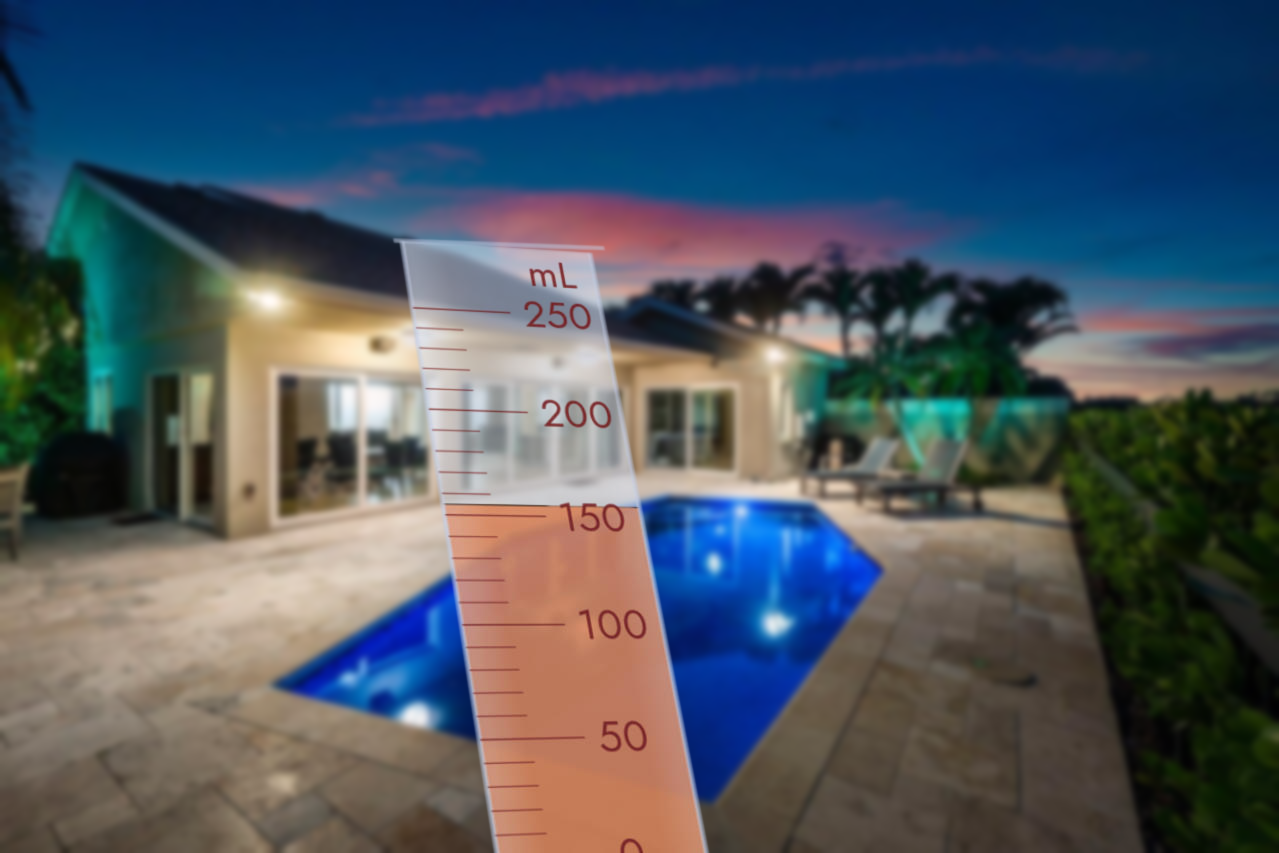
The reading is 155 mL
